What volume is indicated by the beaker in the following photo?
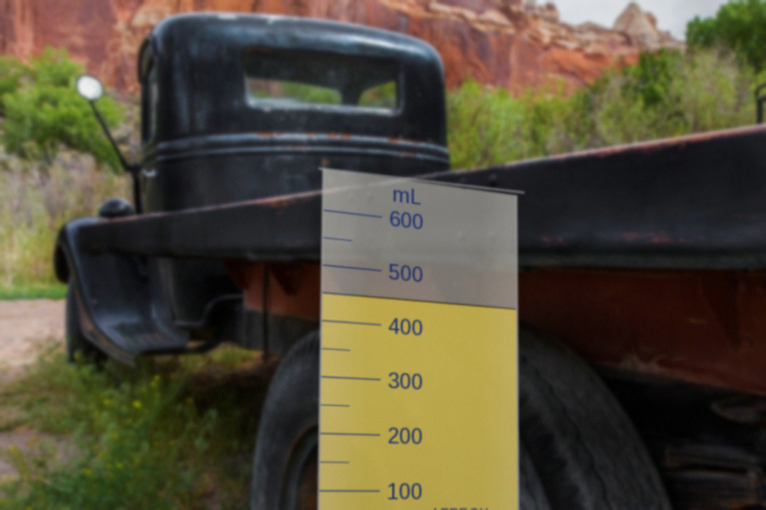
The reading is 450 mL
